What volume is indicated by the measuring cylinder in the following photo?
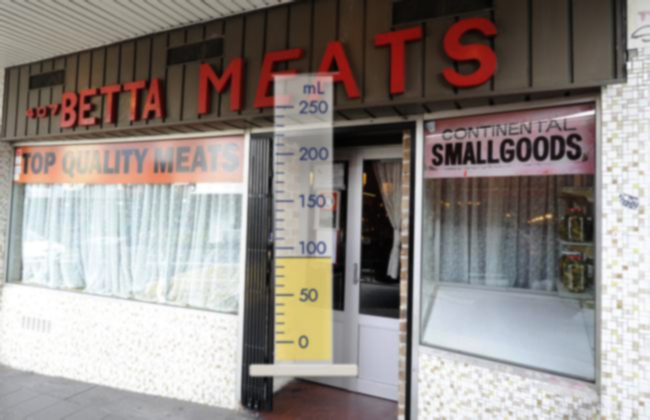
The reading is 90 mL
